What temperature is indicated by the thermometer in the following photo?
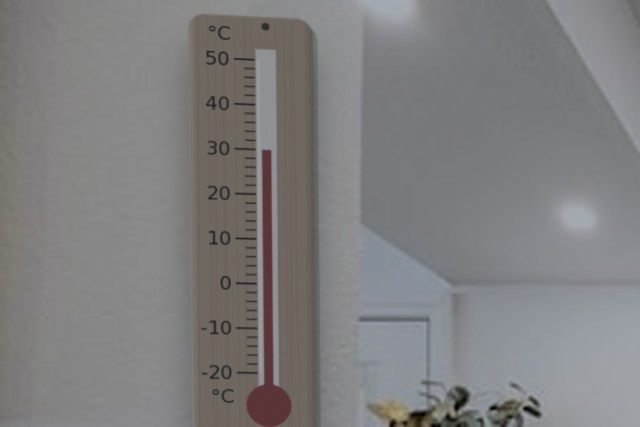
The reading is 30 °C
